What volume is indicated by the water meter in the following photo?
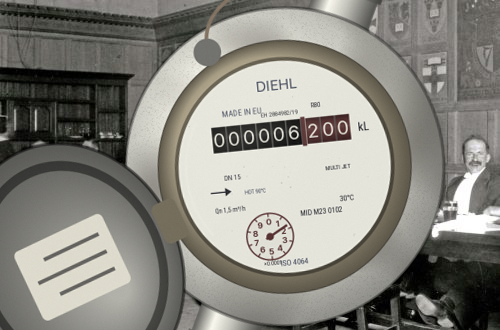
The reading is 6.2001 kL
